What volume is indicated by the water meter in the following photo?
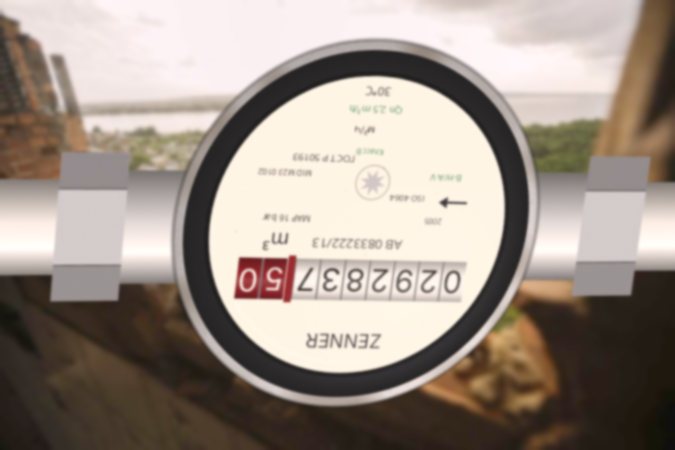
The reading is 292837.50 m³
